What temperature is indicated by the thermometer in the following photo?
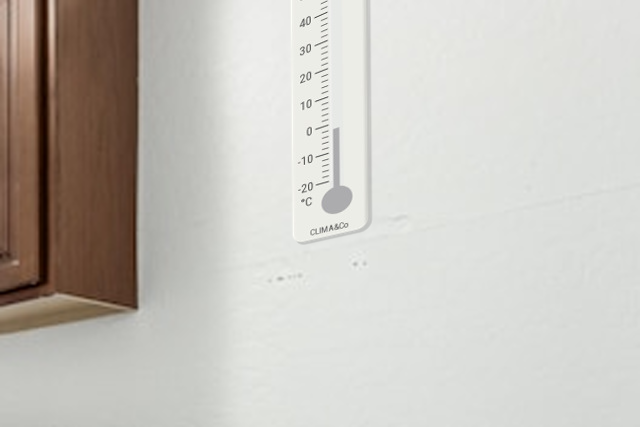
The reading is -2 °C
